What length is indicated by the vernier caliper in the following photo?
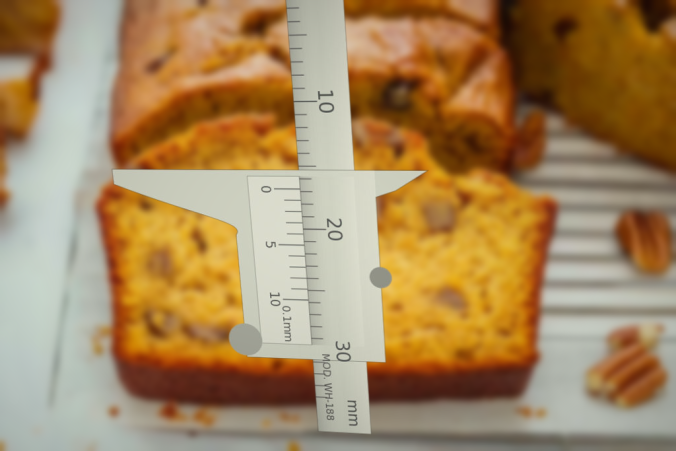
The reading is 16.8 mm
